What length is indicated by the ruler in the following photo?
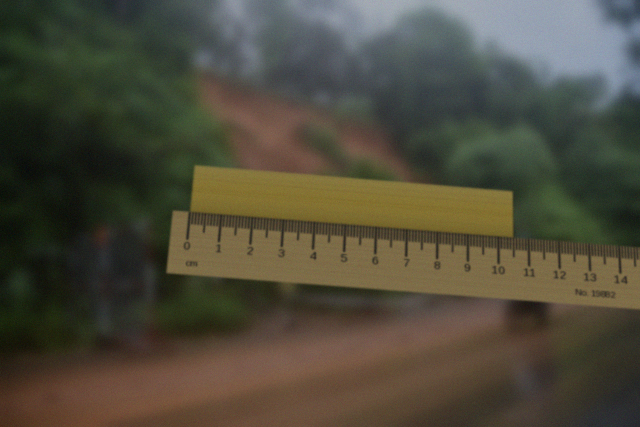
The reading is 10.5 cm
